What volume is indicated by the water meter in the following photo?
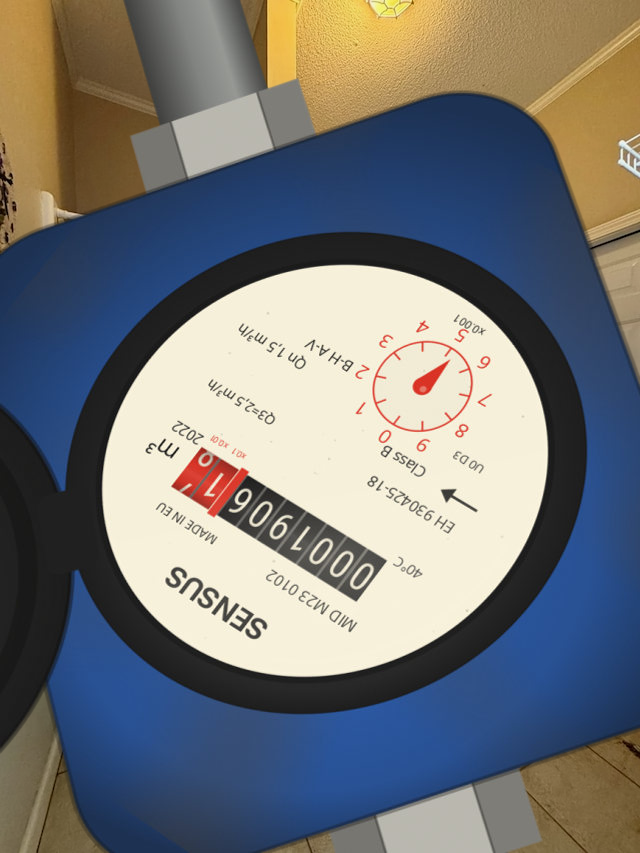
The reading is 1906.175 m³
